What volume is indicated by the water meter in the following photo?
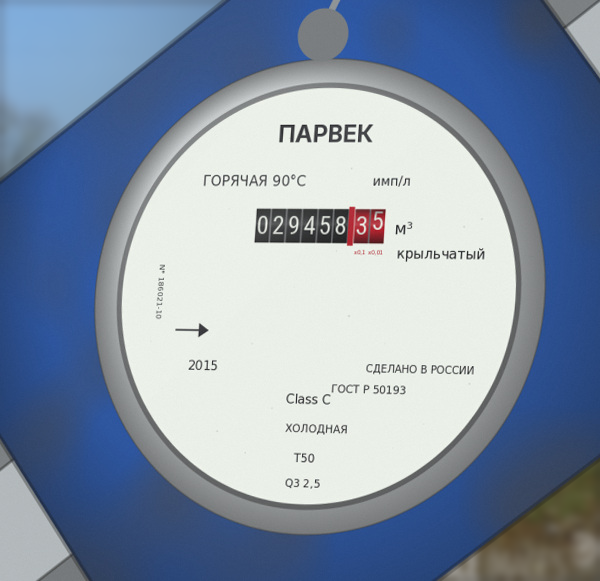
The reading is 29458.35 m³
